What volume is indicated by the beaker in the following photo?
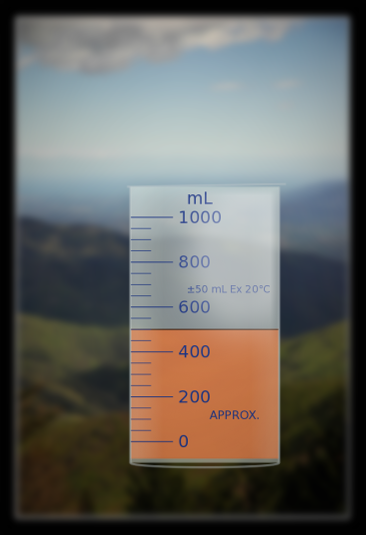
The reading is 500 mL
